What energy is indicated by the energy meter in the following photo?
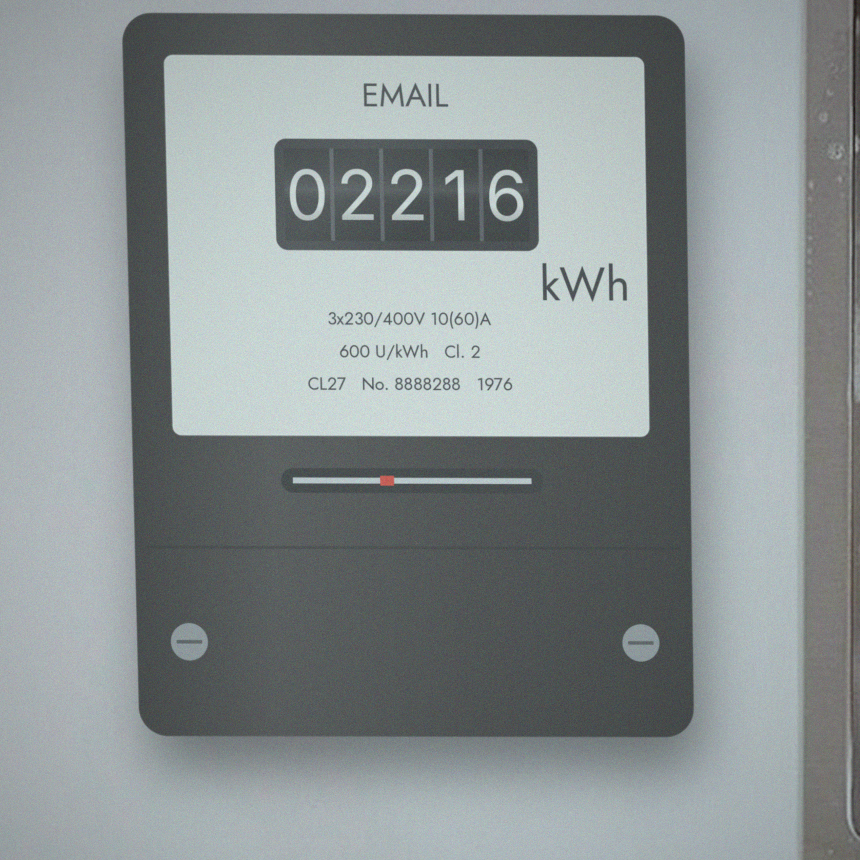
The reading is 2216 kWh
